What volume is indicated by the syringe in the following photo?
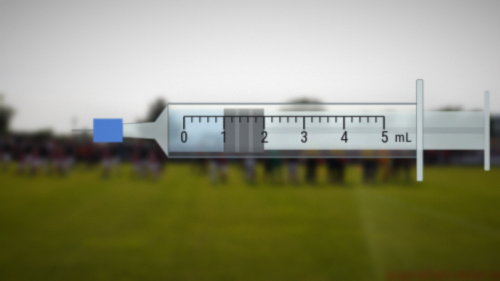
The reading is 1 mL
